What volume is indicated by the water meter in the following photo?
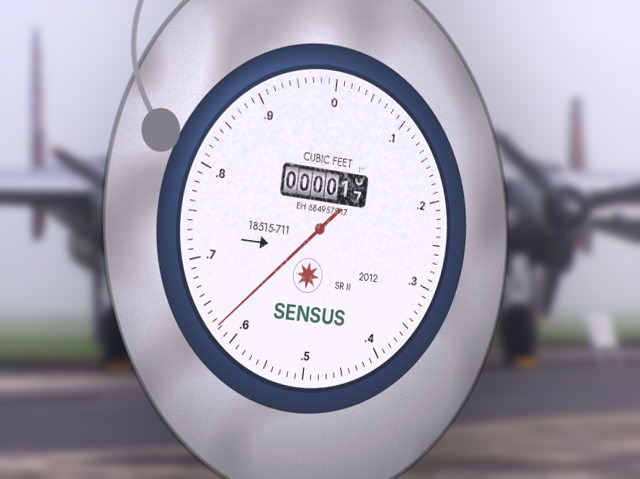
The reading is 16.62 ft³
